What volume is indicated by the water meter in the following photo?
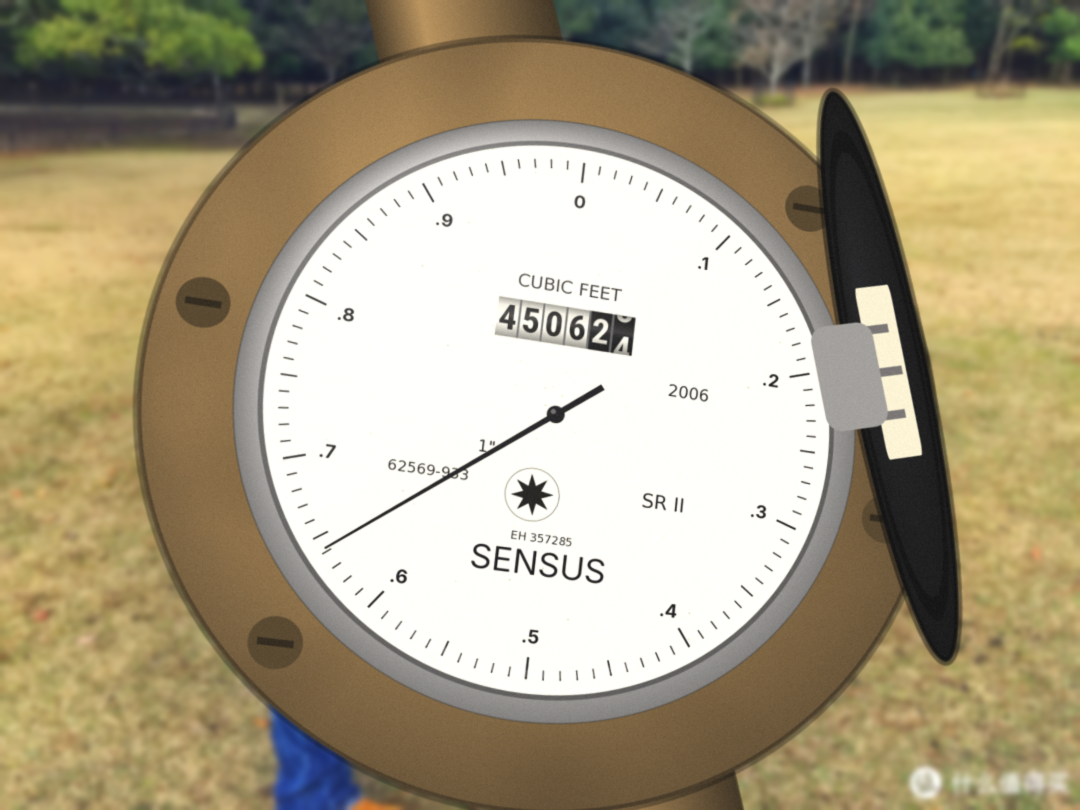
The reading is 450623.64 ft³
